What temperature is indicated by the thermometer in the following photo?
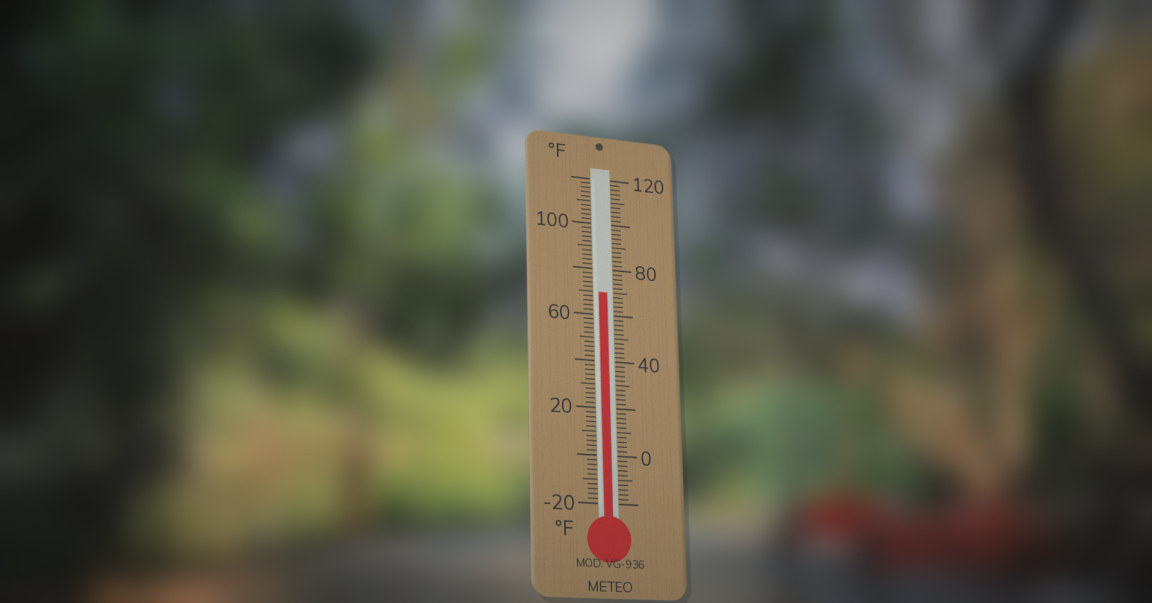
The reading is 70 °F
